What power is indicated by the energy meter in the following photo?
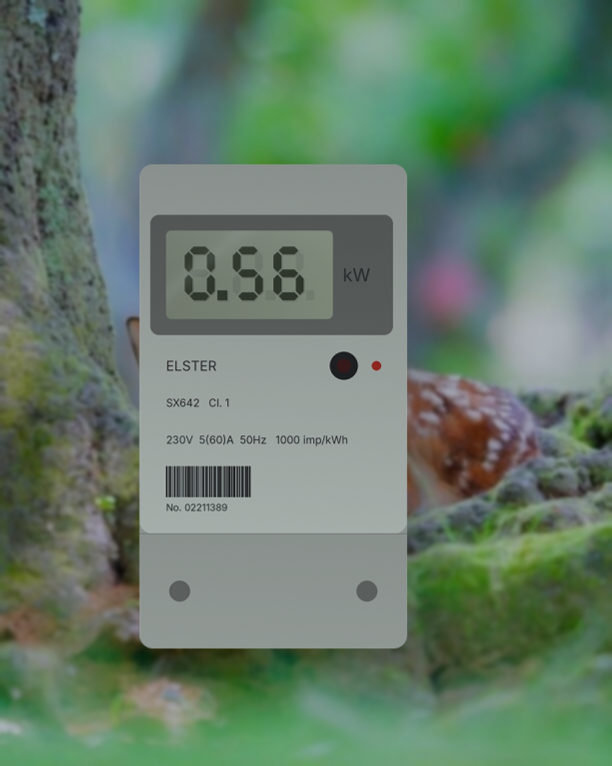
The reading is 0.56 kW
